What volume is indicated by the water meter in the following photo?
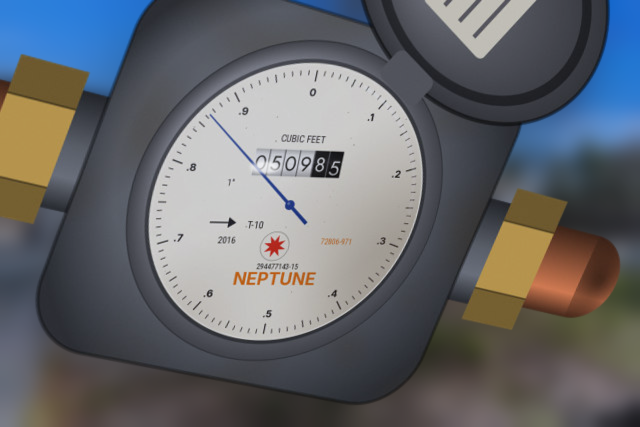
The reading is 50984.86 ft³
